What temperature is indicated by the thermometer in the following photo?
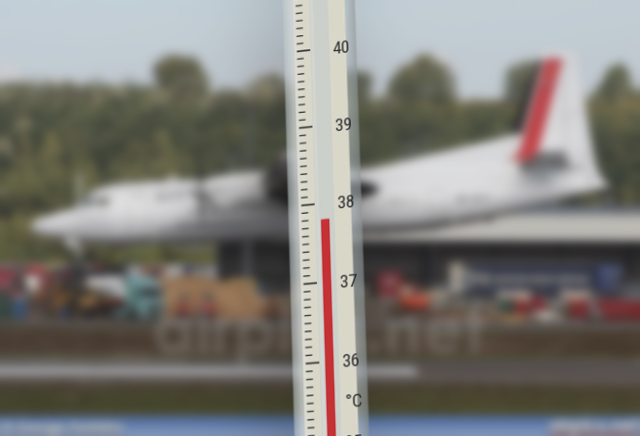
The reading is 37.8 °C
